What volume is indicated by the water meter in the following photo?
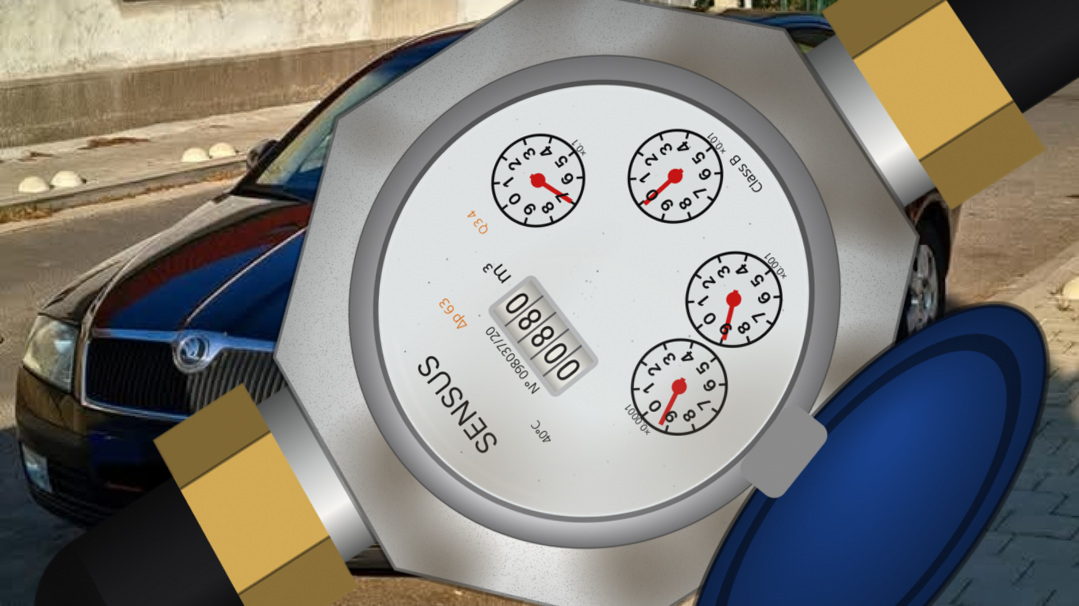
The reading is 880.6989 m³
